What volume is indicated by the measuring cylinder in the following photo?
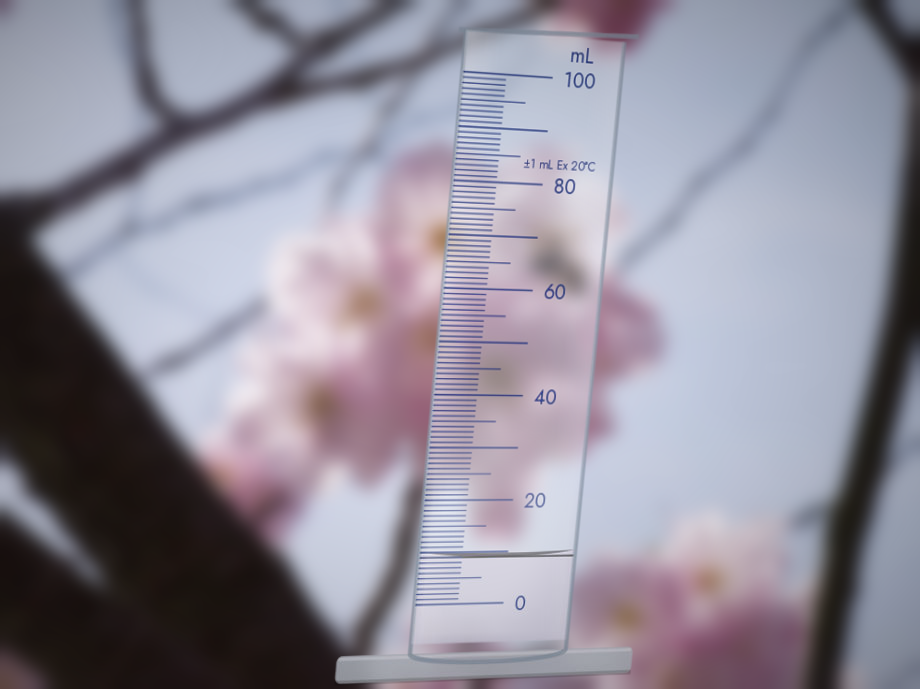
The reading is 9 mL
